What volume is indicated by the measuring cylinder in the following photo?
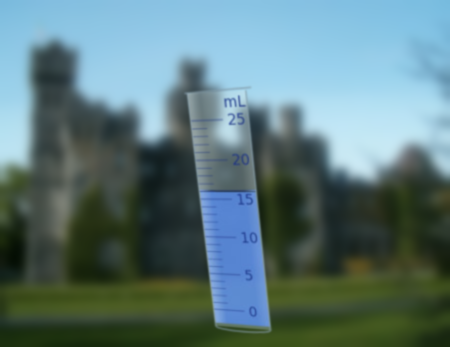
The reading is 16 mL
